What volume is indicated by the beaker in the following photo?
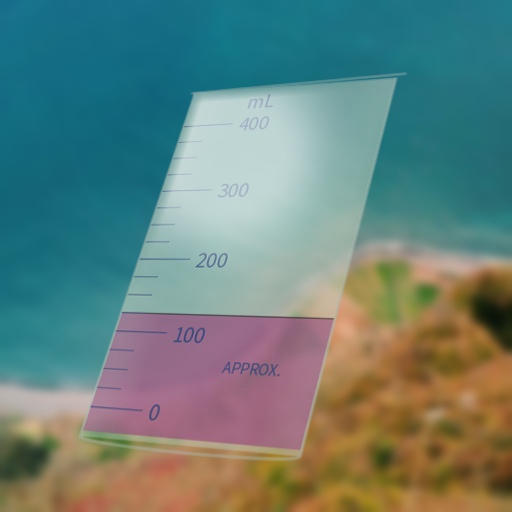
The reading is 125 mL
